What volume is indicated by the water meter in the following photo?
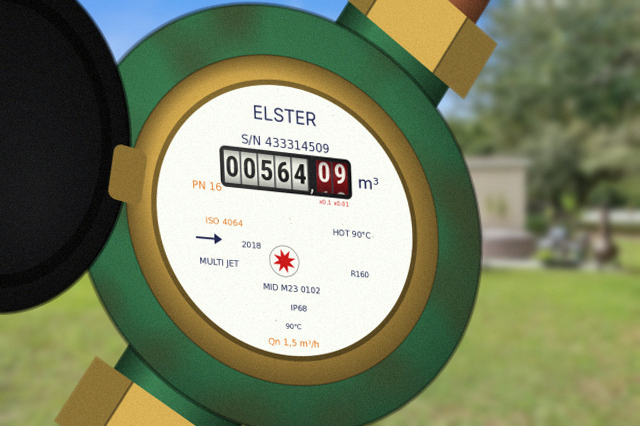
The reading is 564.09 m³
